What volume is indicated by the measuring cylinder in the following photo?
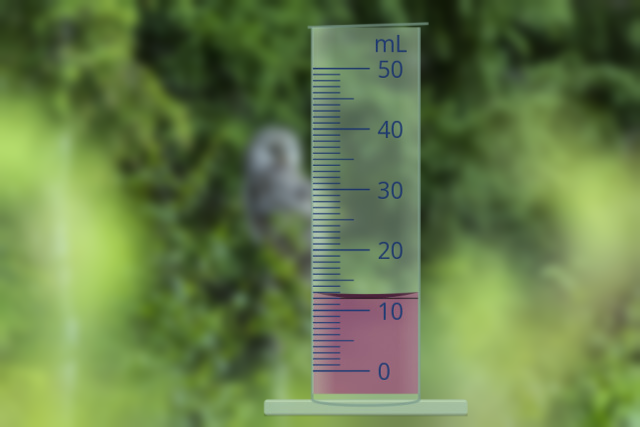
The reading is 12 mL
